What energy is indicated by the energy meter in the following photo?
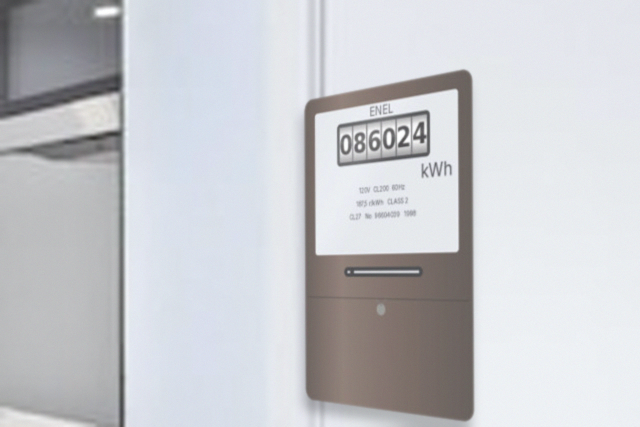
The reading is 86024 kWh
